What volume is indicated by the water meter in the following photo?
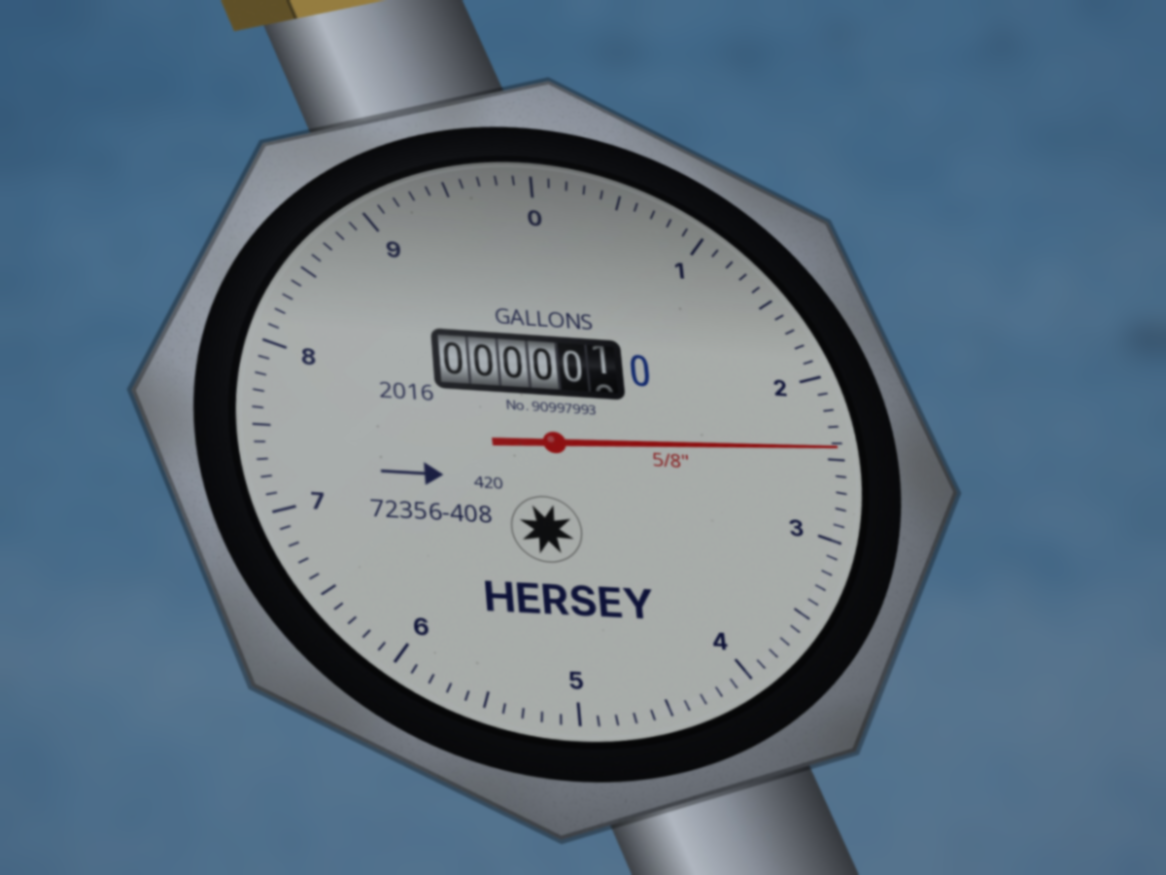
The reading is 12.4 gal
